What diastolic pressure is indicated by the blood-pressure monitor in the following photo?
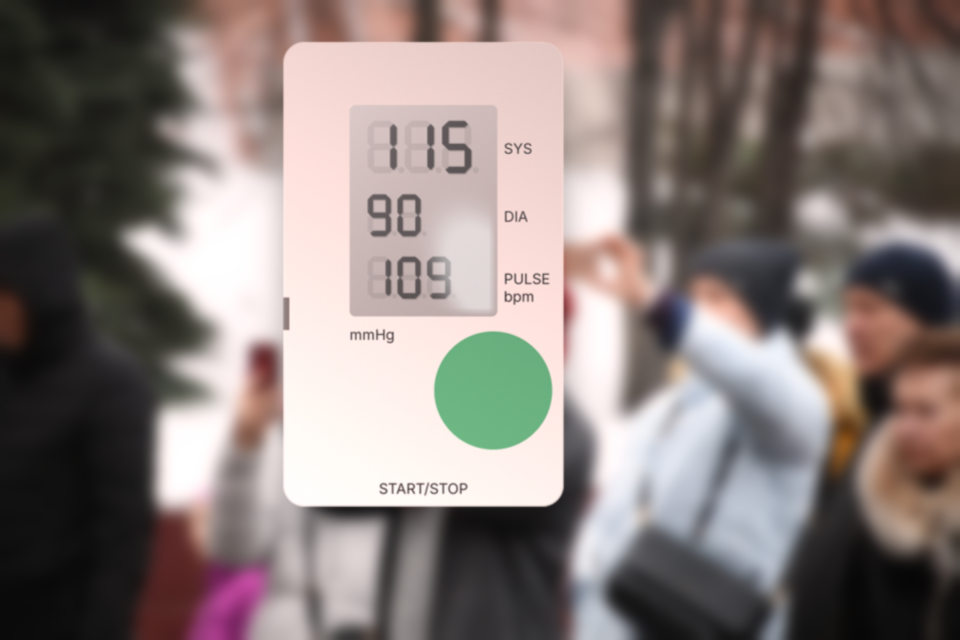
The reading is 90 mmHg
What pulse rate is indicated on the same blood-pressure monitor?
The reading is 109 bpm
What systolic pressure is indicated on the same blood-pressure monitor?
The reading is 115 mmHg
